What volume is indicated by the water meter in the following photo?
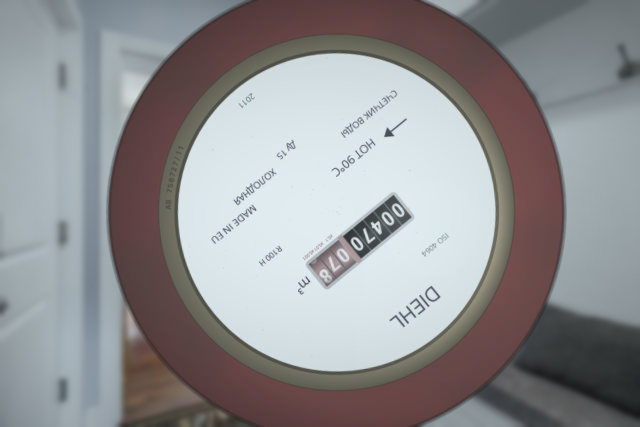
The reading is 470.078 m³
